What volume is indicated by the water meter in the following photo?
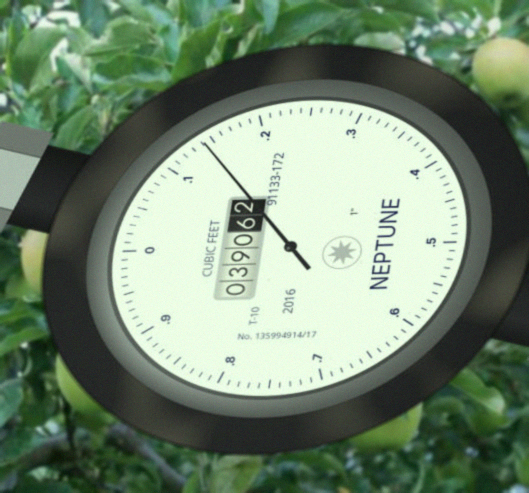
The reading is 39062.14 ft³
